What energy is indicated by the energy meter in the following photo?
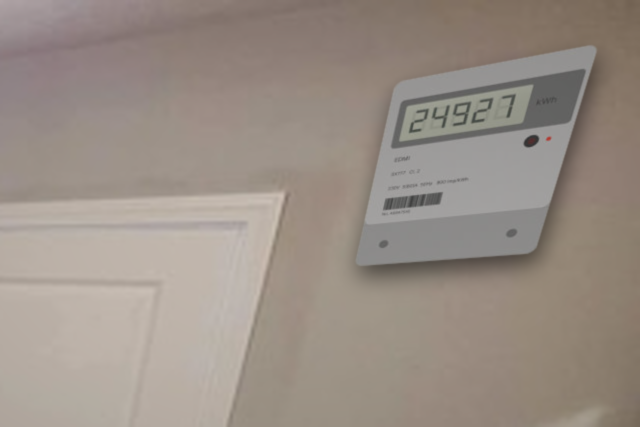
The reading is 24927 kWh
